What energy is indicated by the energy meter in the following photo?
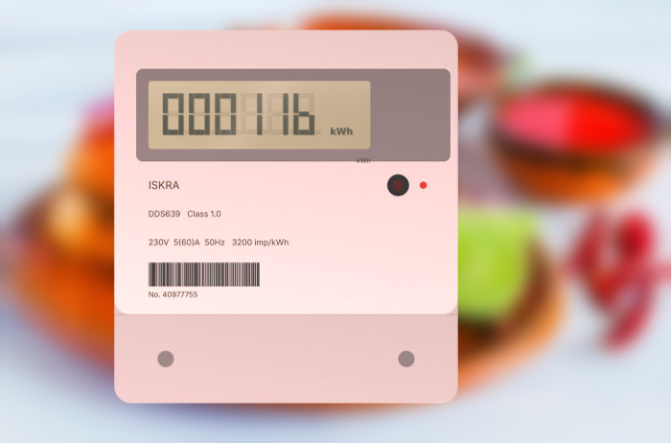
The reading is 116 kWh
